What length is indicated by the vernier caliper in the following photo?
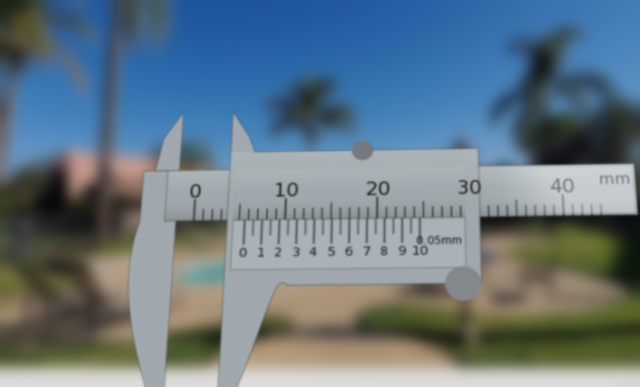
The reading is 5.6 mm
